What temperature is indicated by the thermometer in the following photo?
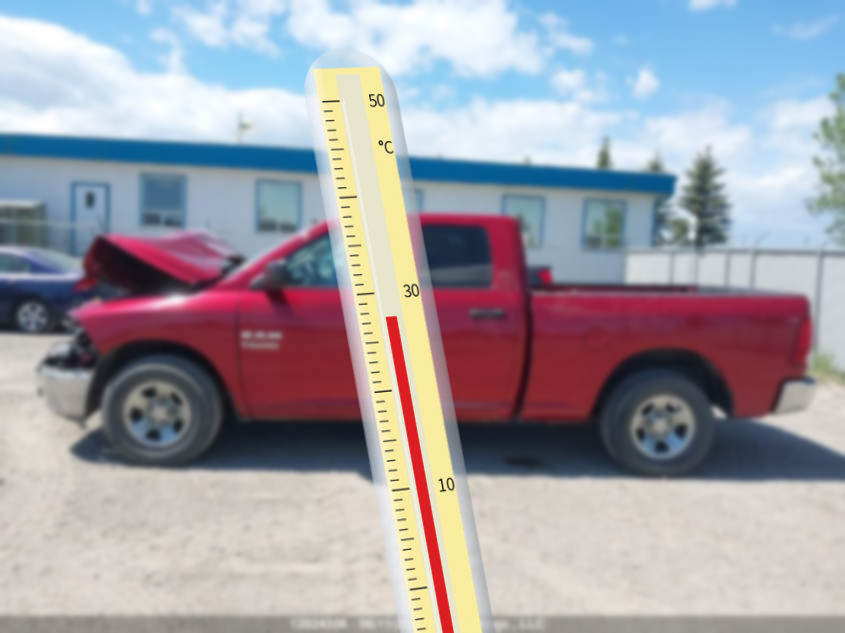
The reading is 27.5 °C
